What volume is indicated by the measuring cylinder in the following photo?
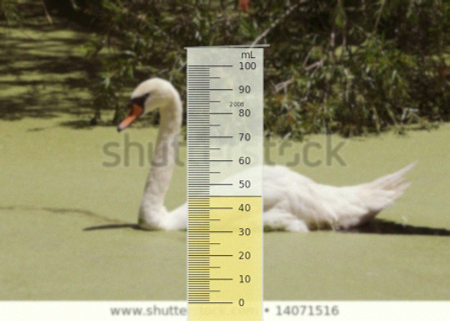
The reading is 45 mL
